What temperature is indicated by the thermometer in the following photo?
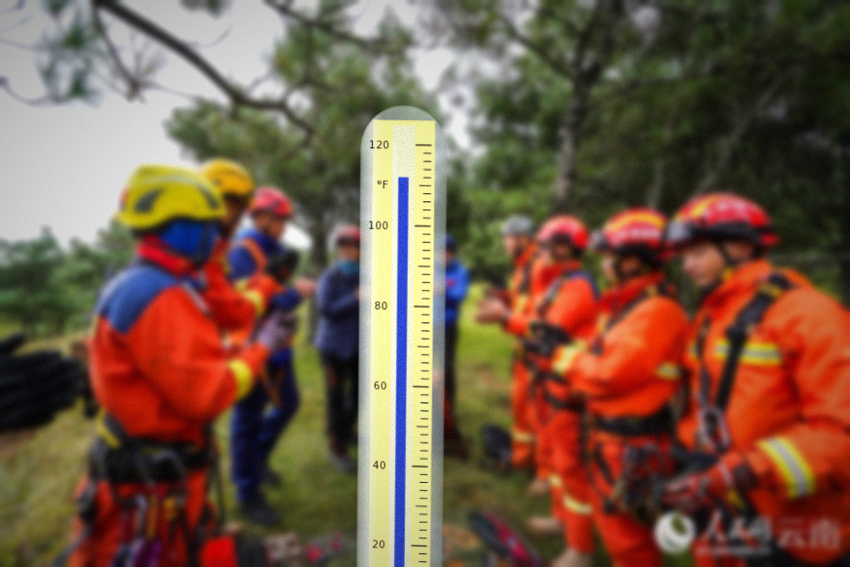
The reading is 112 °F
